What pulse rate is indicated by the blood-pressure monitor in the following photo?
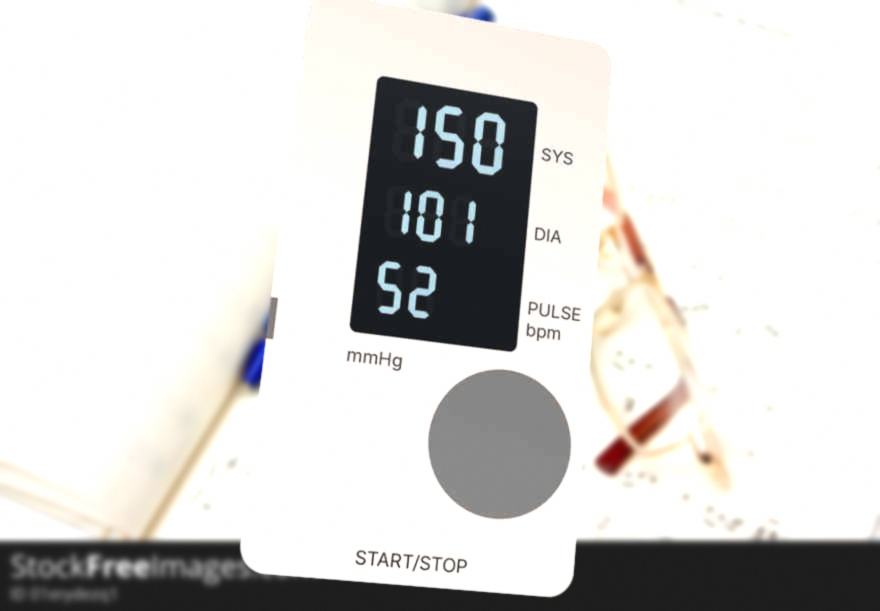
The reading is 52 bpm
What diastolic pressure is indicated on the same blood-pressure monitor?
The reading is 101 mmHg
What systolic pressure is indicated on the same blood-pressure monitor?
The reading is 150 mmHg
